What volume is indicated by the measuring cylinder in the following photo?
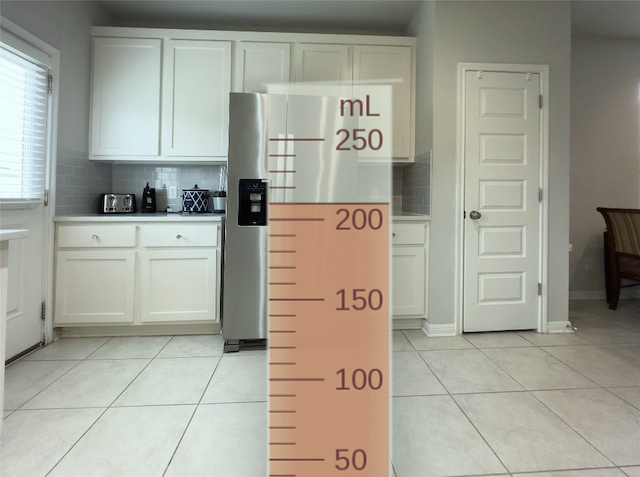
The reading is 210 mL
